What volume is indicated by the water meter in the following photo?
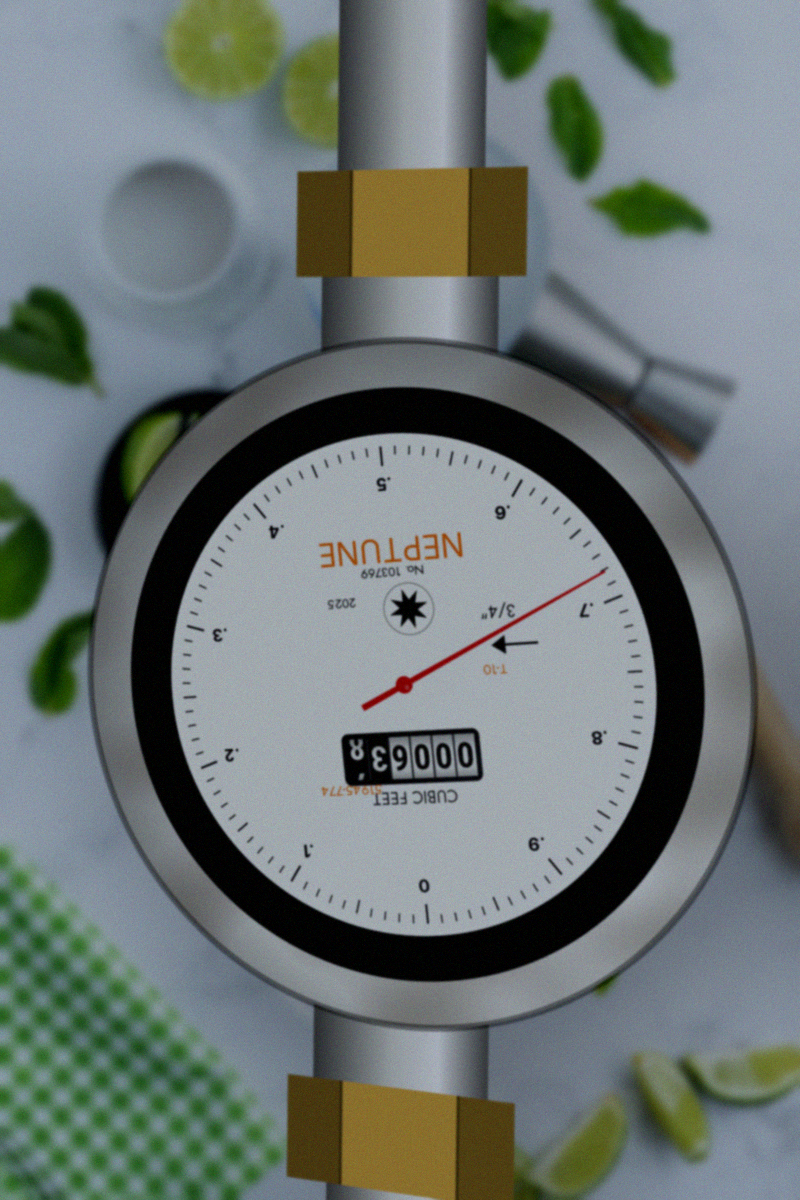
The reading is 637.68 ft³
